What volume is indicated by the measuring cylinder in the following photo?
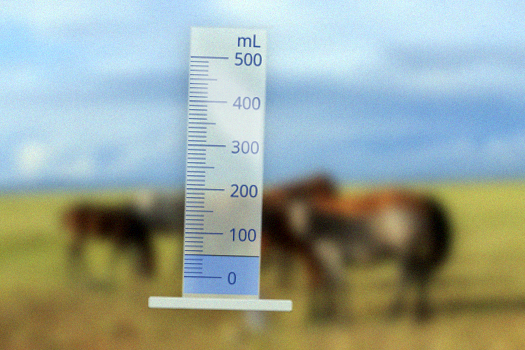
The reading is 50 mL
